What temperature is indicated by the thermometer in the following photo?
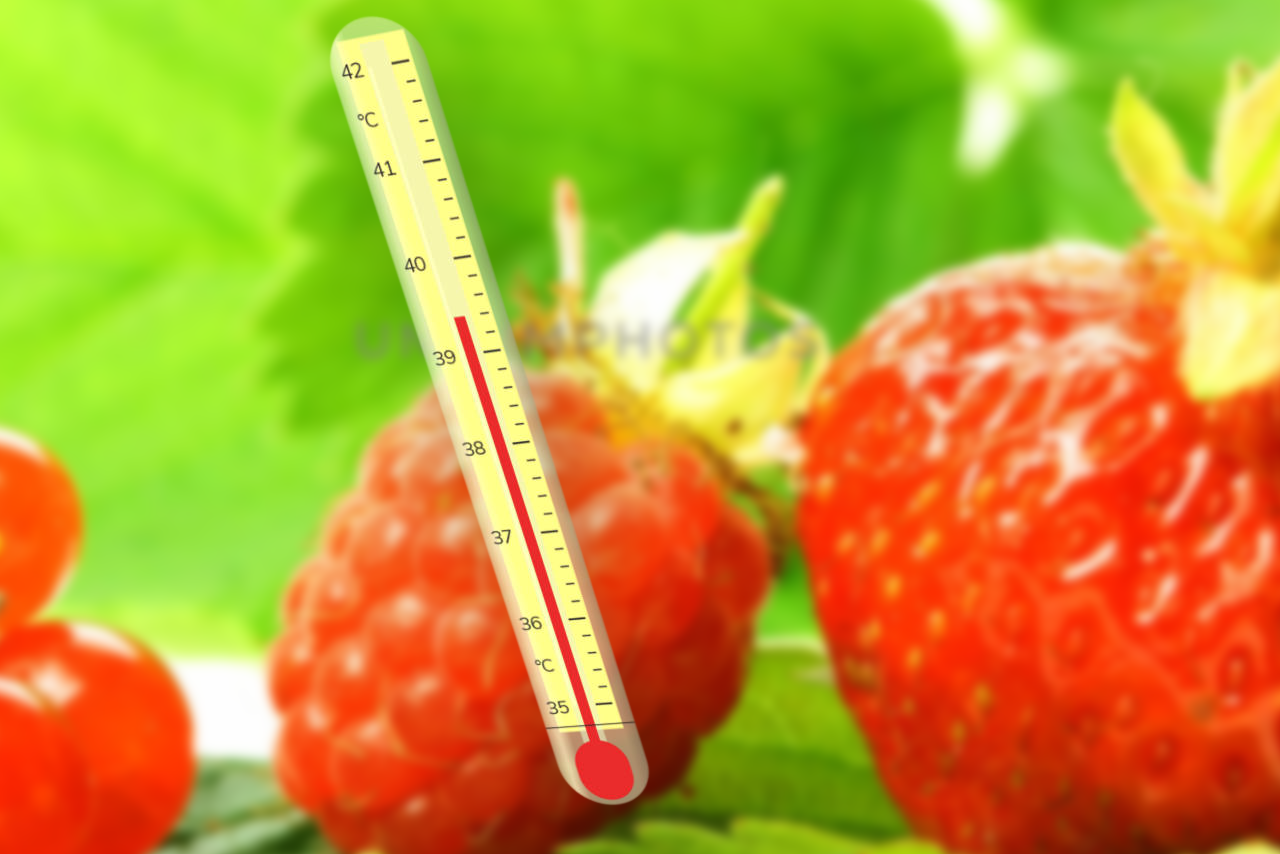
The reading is 39.4 °C
